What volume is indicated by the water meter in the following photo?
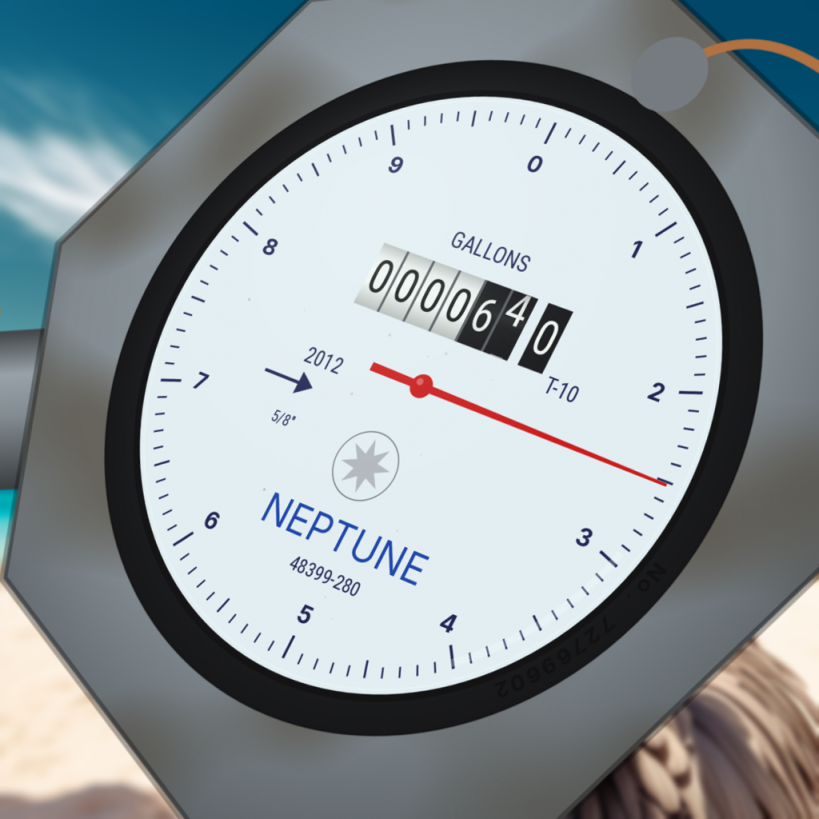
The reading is 642.5 gal
